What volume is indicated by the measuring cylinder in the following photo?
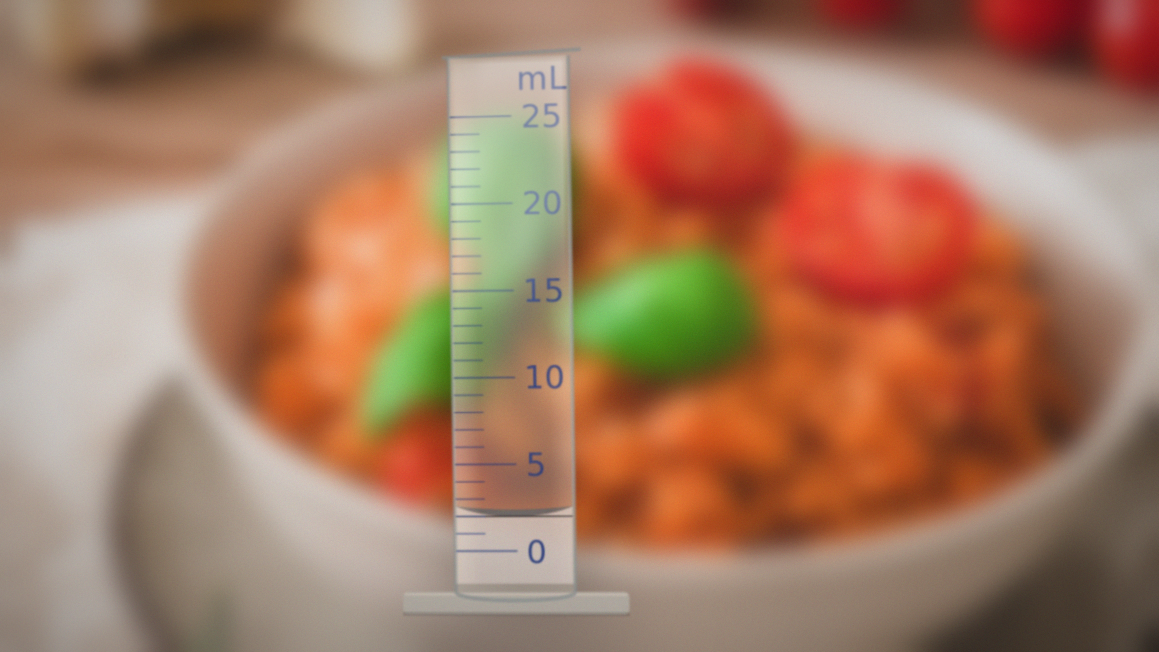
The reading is 2 mL
